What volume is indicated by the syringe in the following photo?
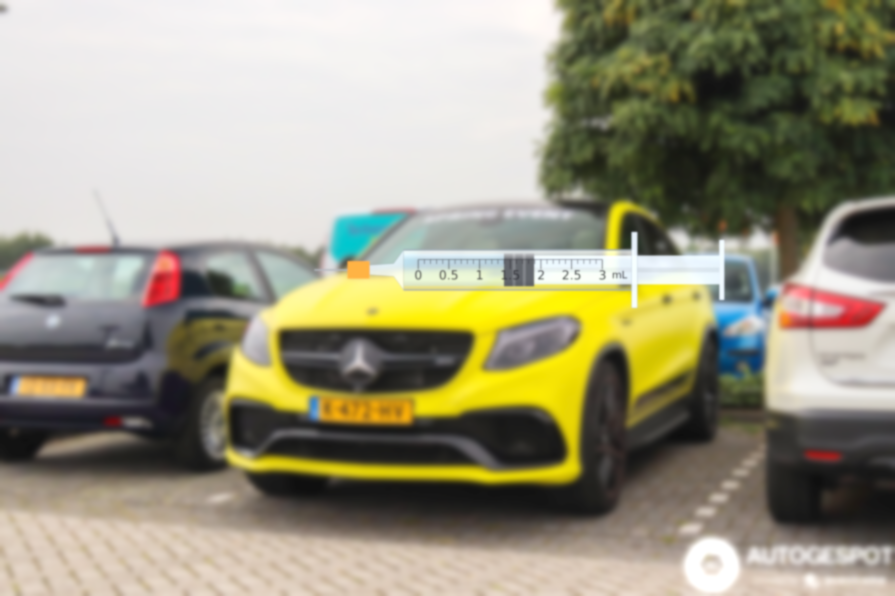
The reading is 1.4 mL
